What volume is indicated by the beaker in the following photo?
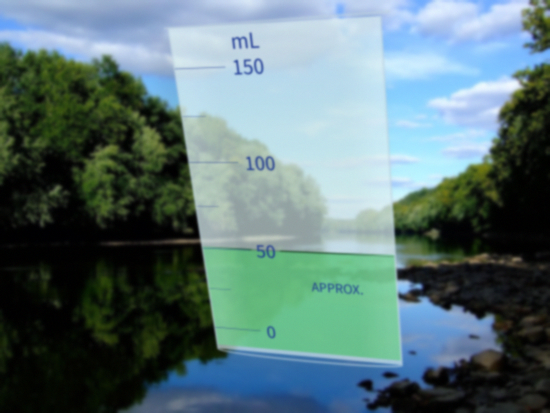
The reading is 50 mL
